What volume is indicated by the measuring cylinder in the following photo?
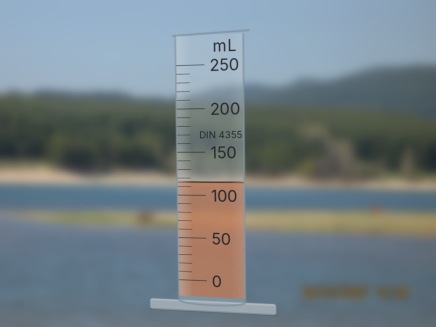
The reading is 115 mL
